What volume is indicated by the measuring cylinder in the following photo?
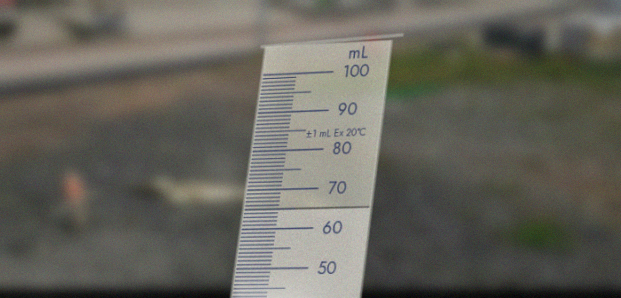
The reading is 65 mL
